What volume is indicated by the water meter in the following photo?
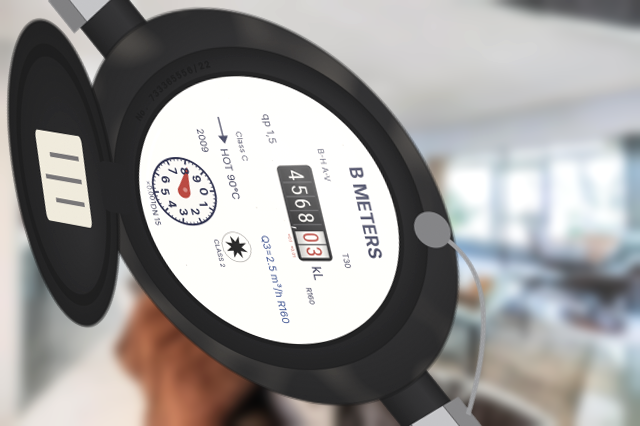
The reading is 4568.038 kL
